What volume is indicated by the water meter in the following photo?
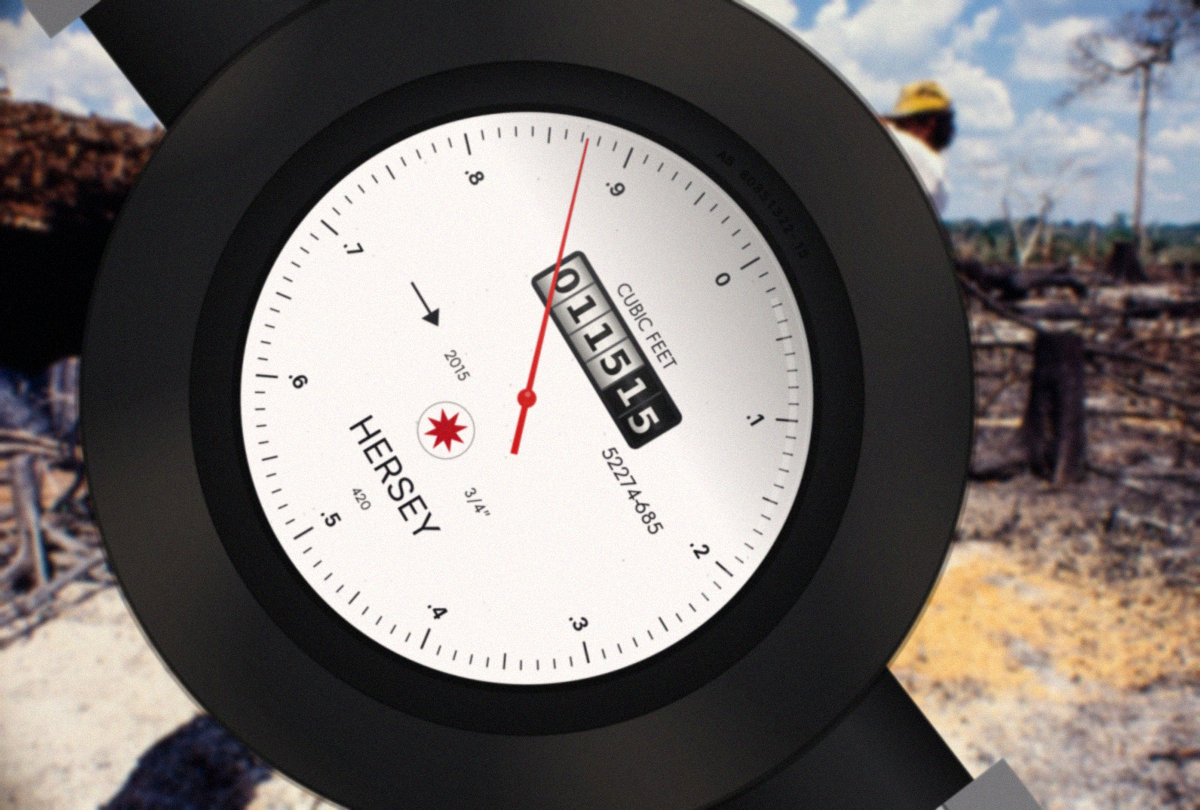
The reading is 11514.87 ft³
